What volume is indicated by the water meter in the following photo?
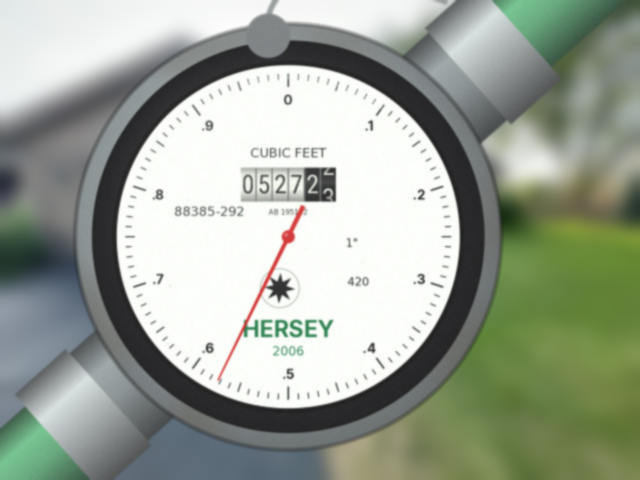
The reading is 52722.57 ft³
